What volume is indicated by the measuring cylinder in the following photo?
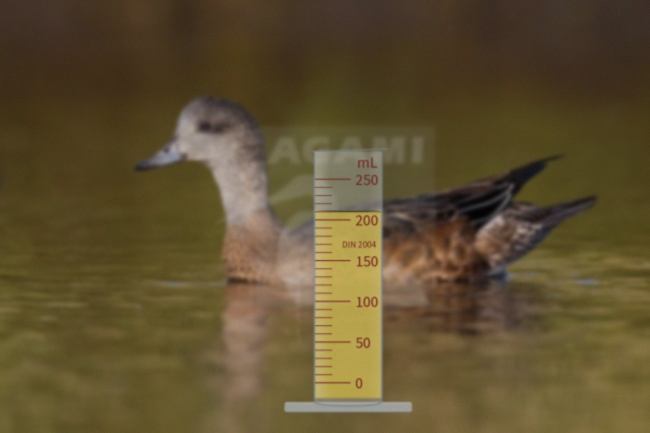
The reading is 210 mL
